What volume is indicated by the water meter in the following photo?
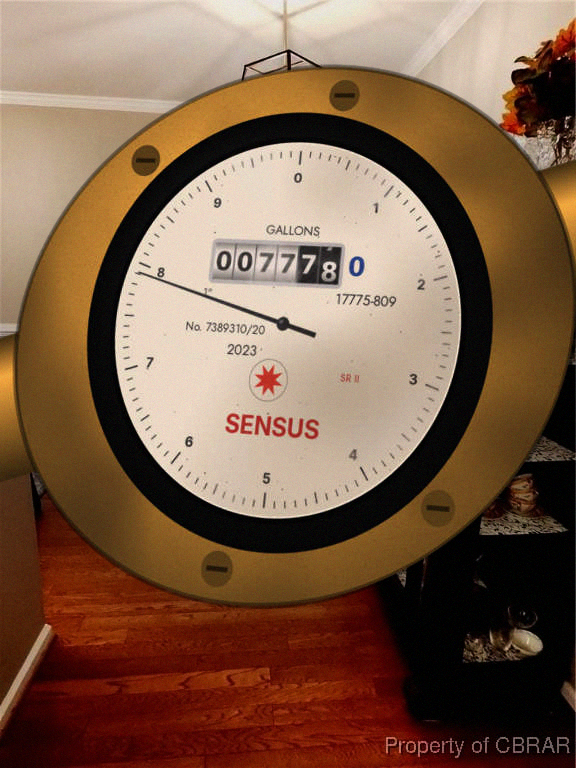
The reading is 77777.9 gal
